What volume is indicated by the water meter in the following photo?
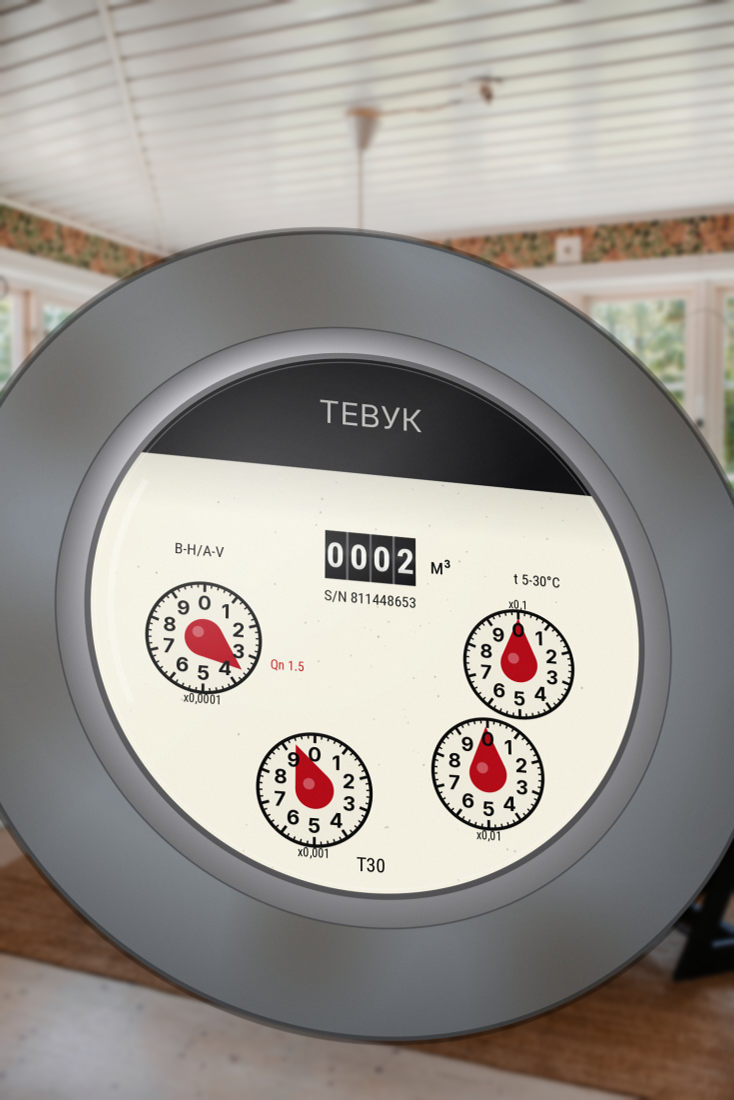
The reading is 1.9993 m³
